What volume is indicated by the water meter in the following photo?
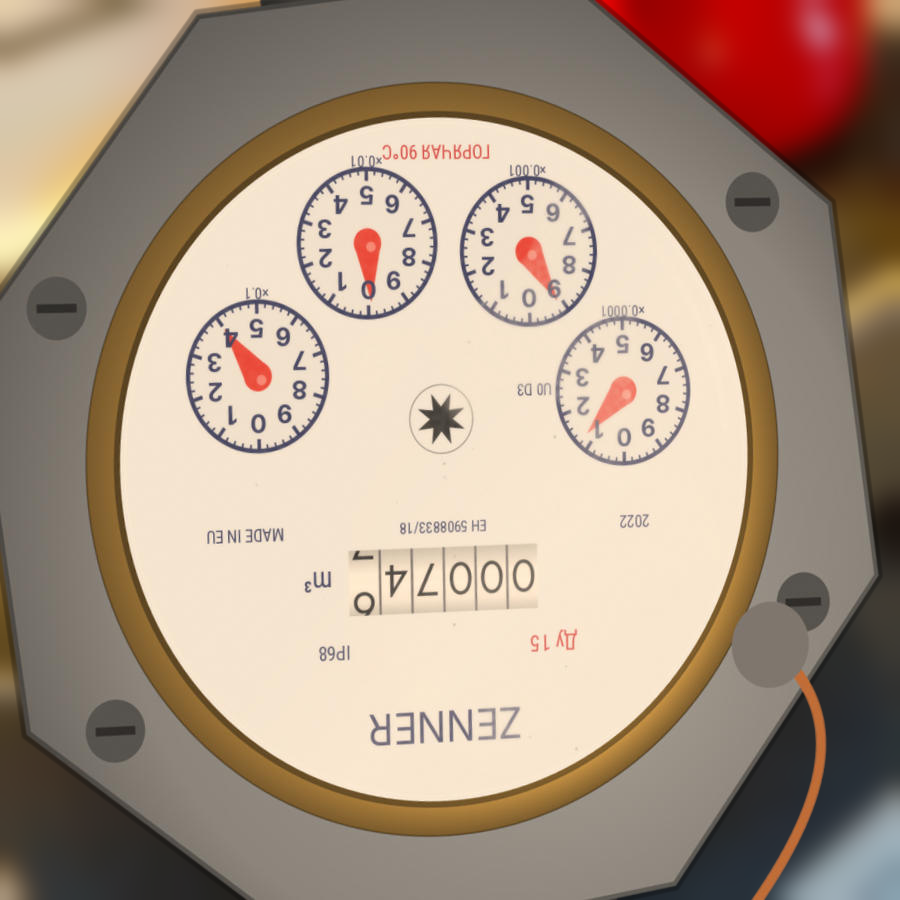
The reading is 746.3991 m³
